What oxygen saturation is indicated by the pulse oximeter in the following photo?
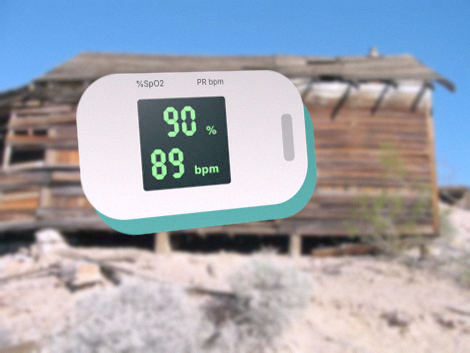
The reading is 90 %
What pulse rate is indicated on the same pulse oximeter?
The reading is 89 bpm
